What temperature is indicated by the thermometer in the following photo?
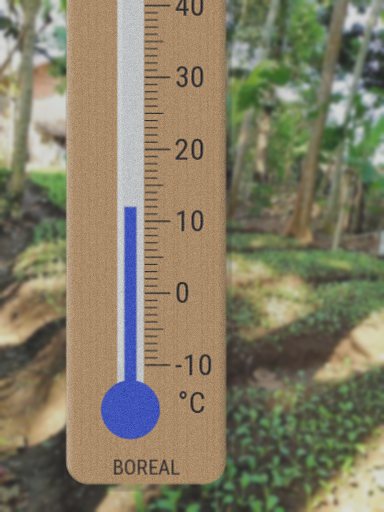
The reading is 12 °C
